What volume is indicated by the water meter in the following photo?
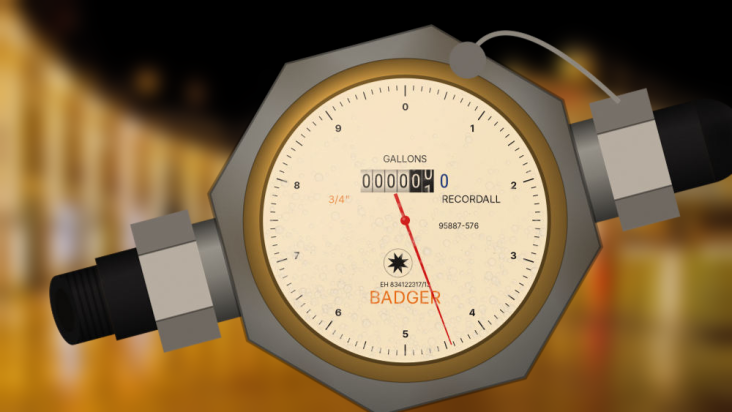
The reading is 4.4 gal
